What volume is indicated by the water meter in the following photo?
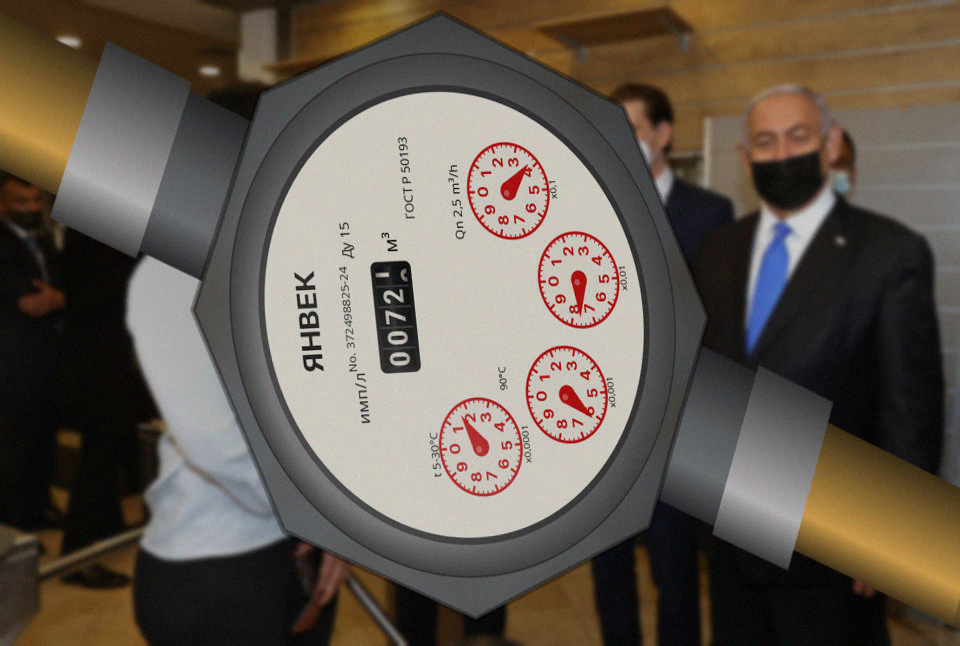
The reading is 721.3761 m³
